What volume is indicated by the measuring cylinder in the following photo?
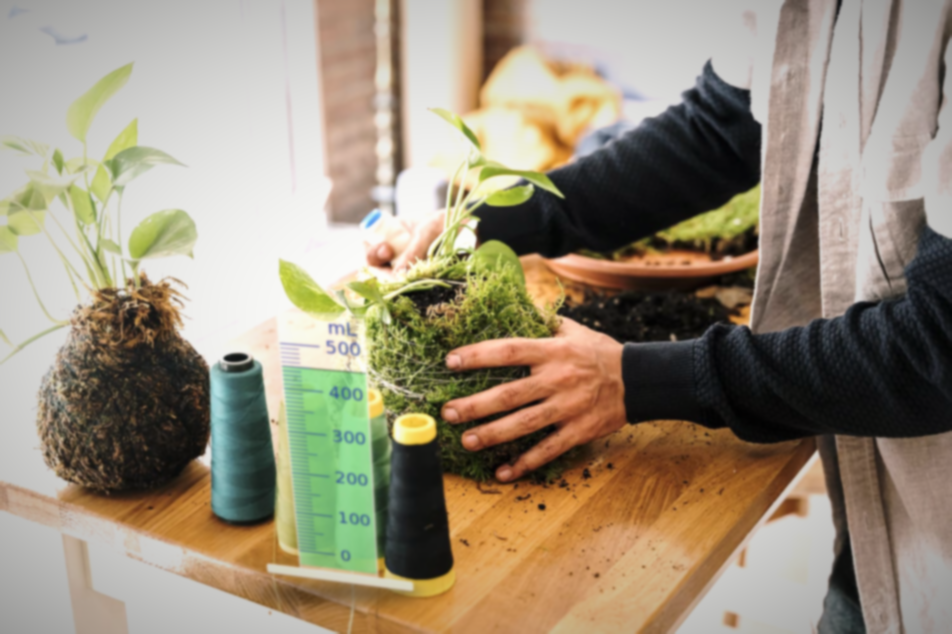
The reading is 450 mL
